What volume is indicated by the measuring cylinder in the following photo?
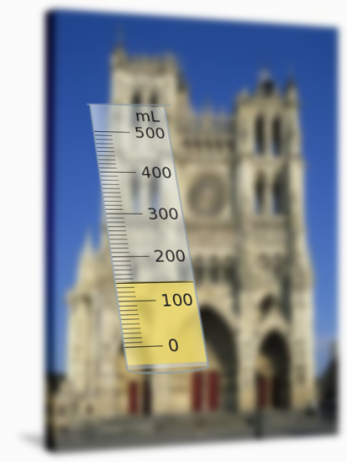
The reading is 140 mL
